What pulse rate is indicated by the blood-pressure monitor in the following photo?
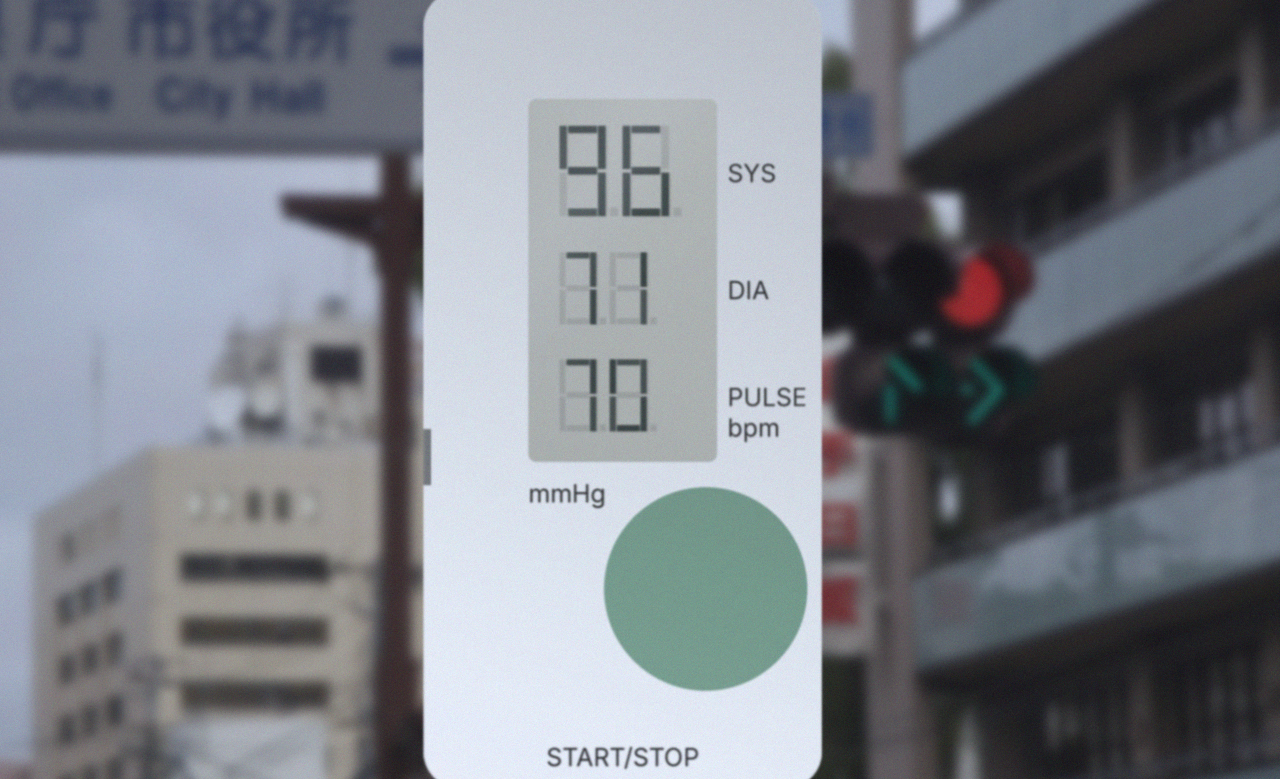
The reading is 70 bpm
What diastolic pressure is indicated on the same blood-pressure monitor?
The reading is 71 mmHg
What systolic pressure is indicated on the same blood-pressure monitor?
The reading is 96 mmHg
